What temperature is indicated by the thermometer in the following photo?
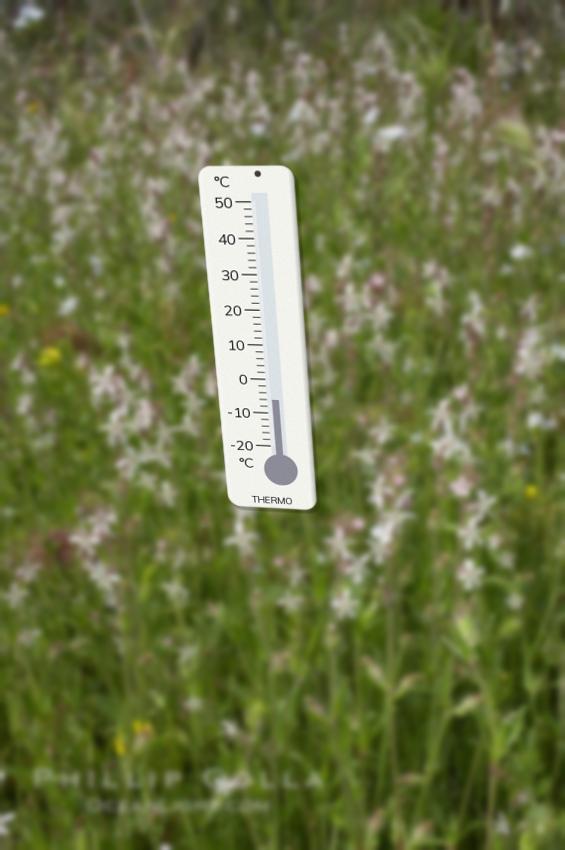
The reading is -6 °C
